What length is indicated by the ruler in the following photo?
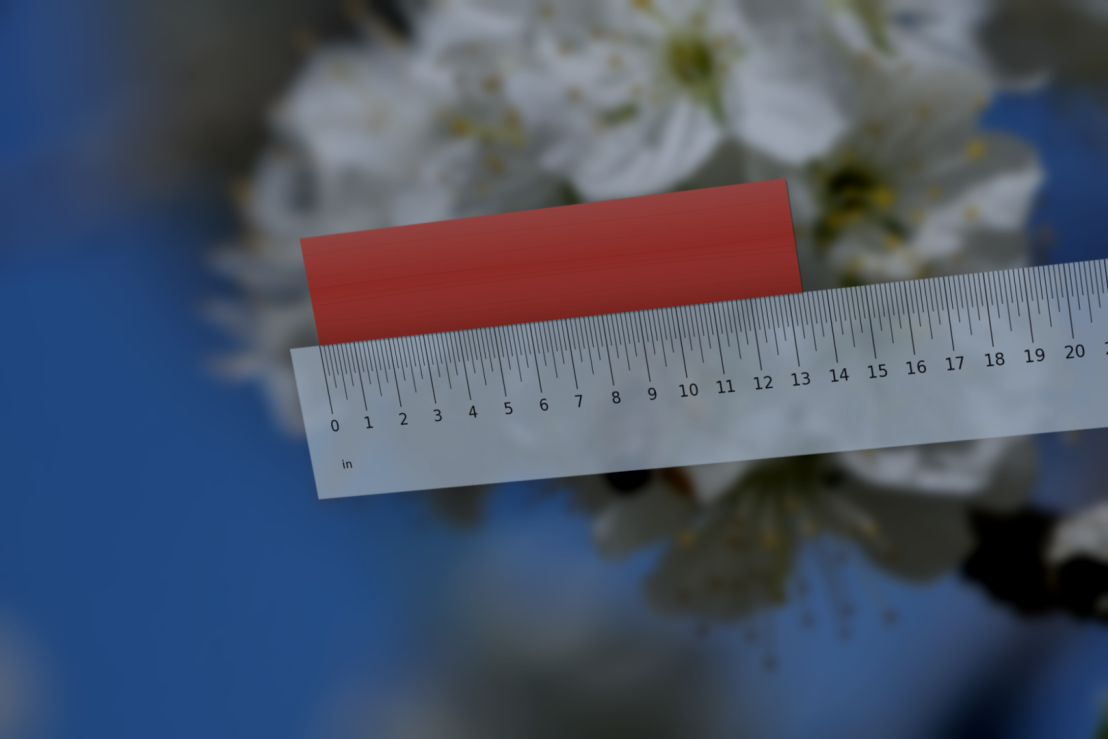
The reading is 13.375 in
